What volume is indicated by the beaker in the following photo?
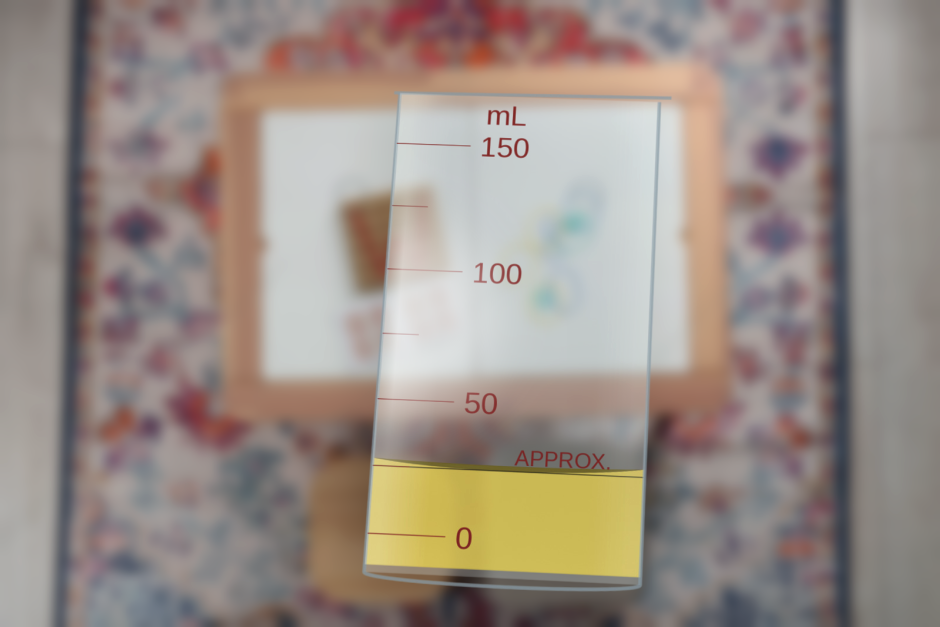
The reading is 25 mL
